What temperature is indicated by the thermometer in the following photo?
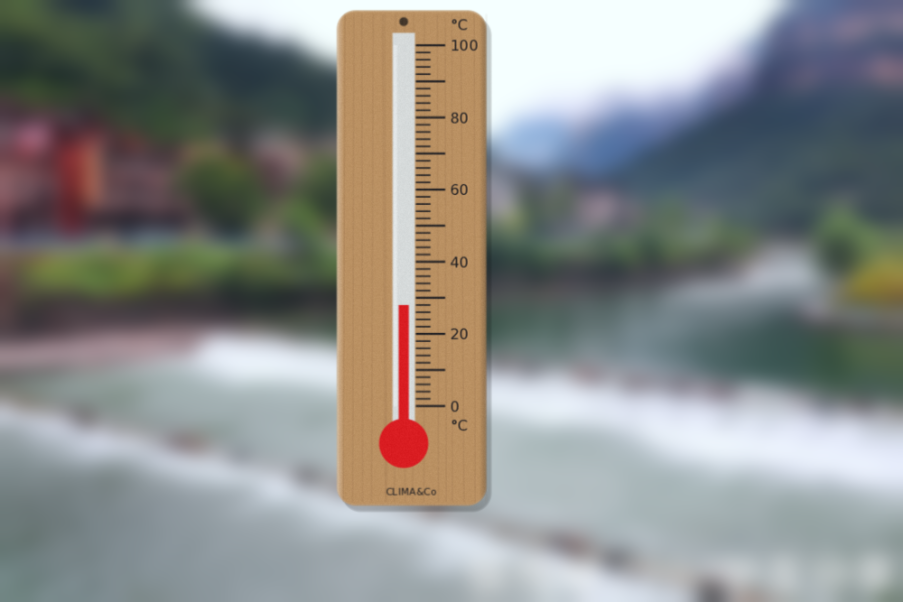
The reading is 28 °C
